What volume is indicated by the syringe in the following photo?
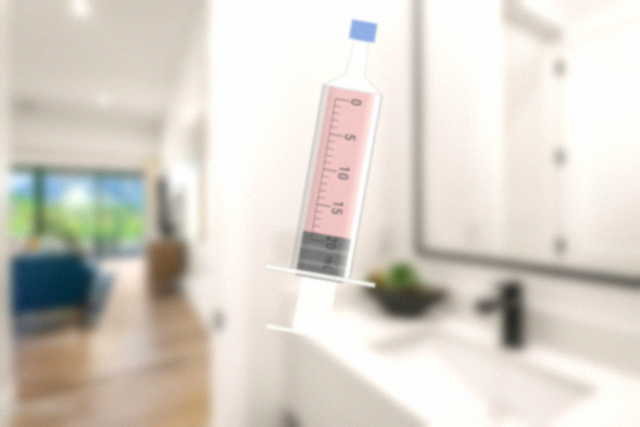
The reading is 19 mL
